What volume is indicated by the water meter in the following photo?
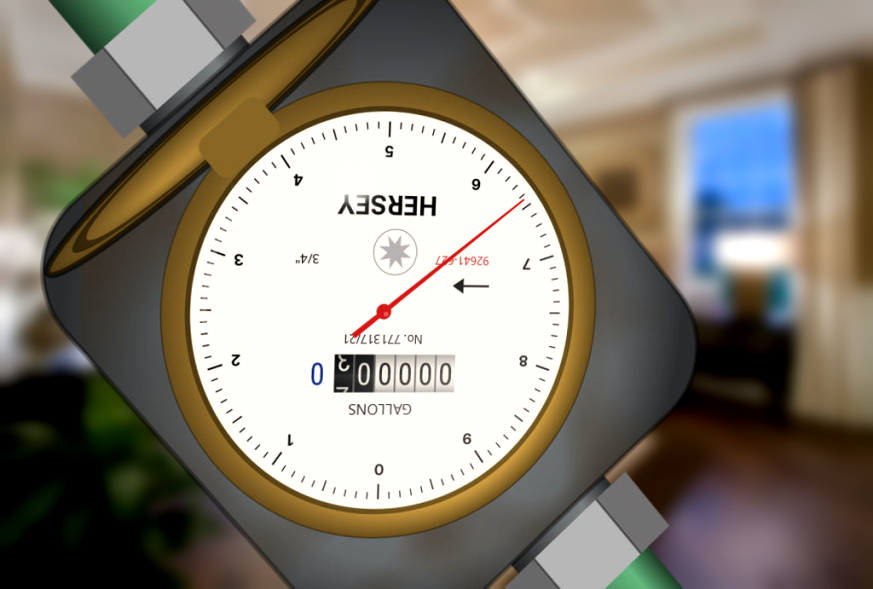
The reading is 26.4 gal
